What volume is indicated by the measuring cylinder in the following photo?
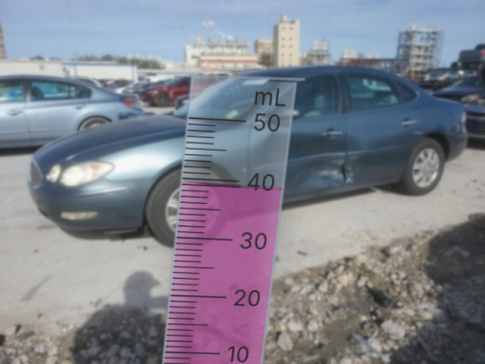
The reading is 39 mL
